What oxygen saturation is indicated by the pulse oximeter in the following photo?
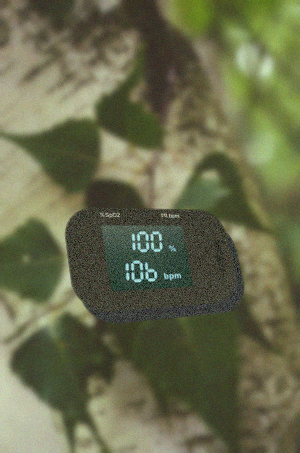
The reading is 100 %
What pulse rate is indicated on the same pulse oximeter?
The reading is 106 bpm
